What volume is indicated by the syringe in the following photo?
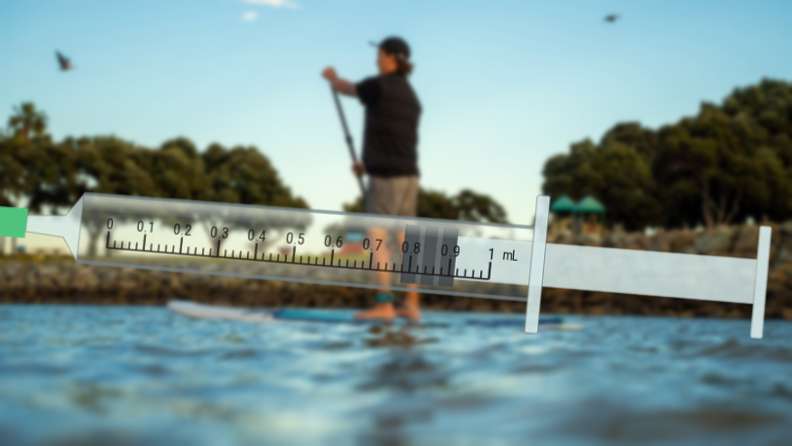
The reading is 0.78 mL
